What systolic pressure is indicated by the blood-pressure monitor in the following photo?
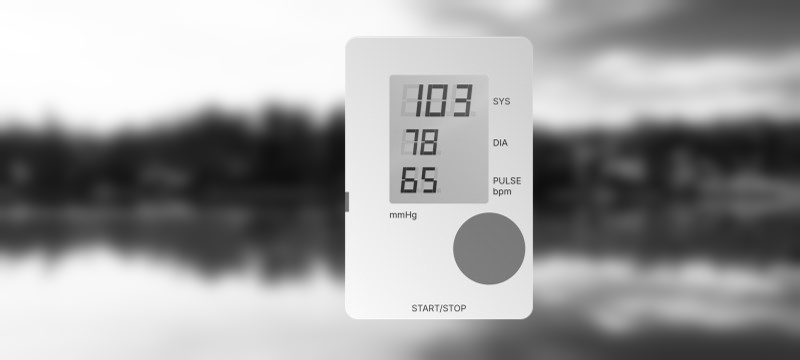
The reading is 103 mmHg
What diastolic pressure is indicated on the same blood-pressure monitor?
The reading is 78 mmHg
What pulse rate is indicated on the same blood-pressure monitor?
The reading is 65 bpm
